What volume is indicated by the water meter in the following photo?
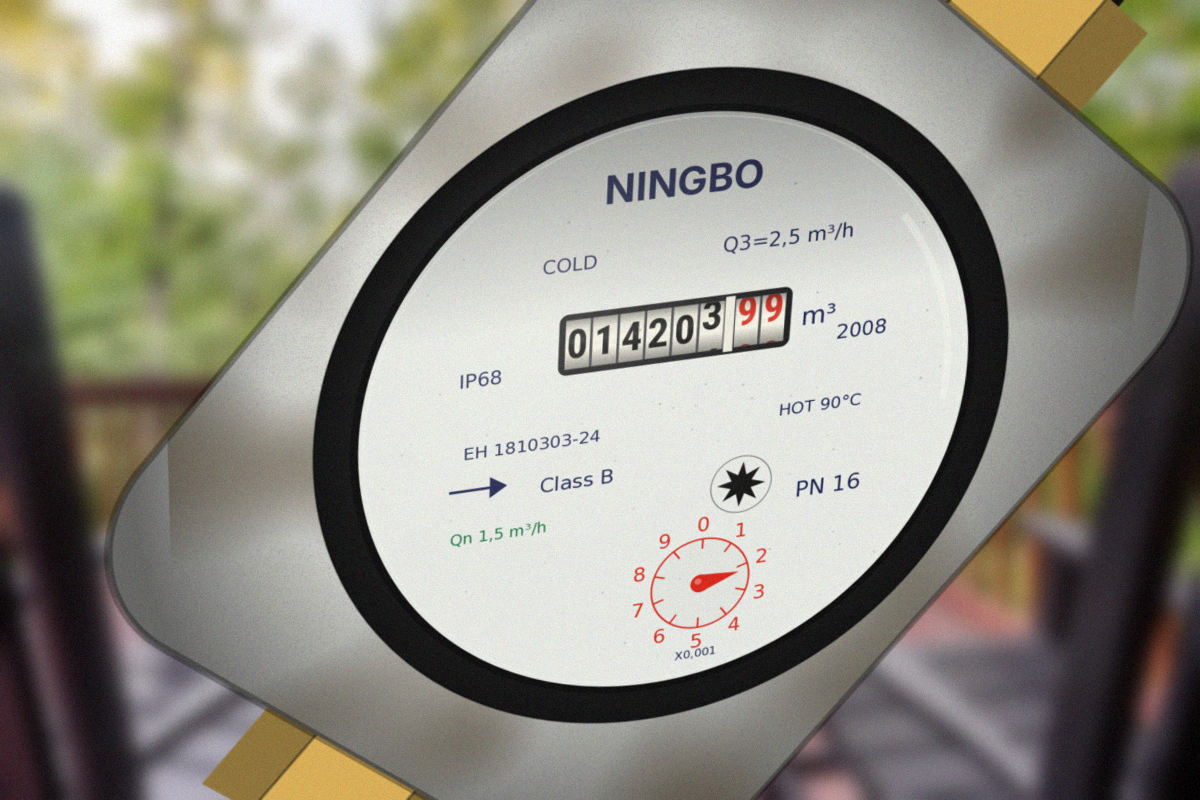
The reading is 14203.992 m³
